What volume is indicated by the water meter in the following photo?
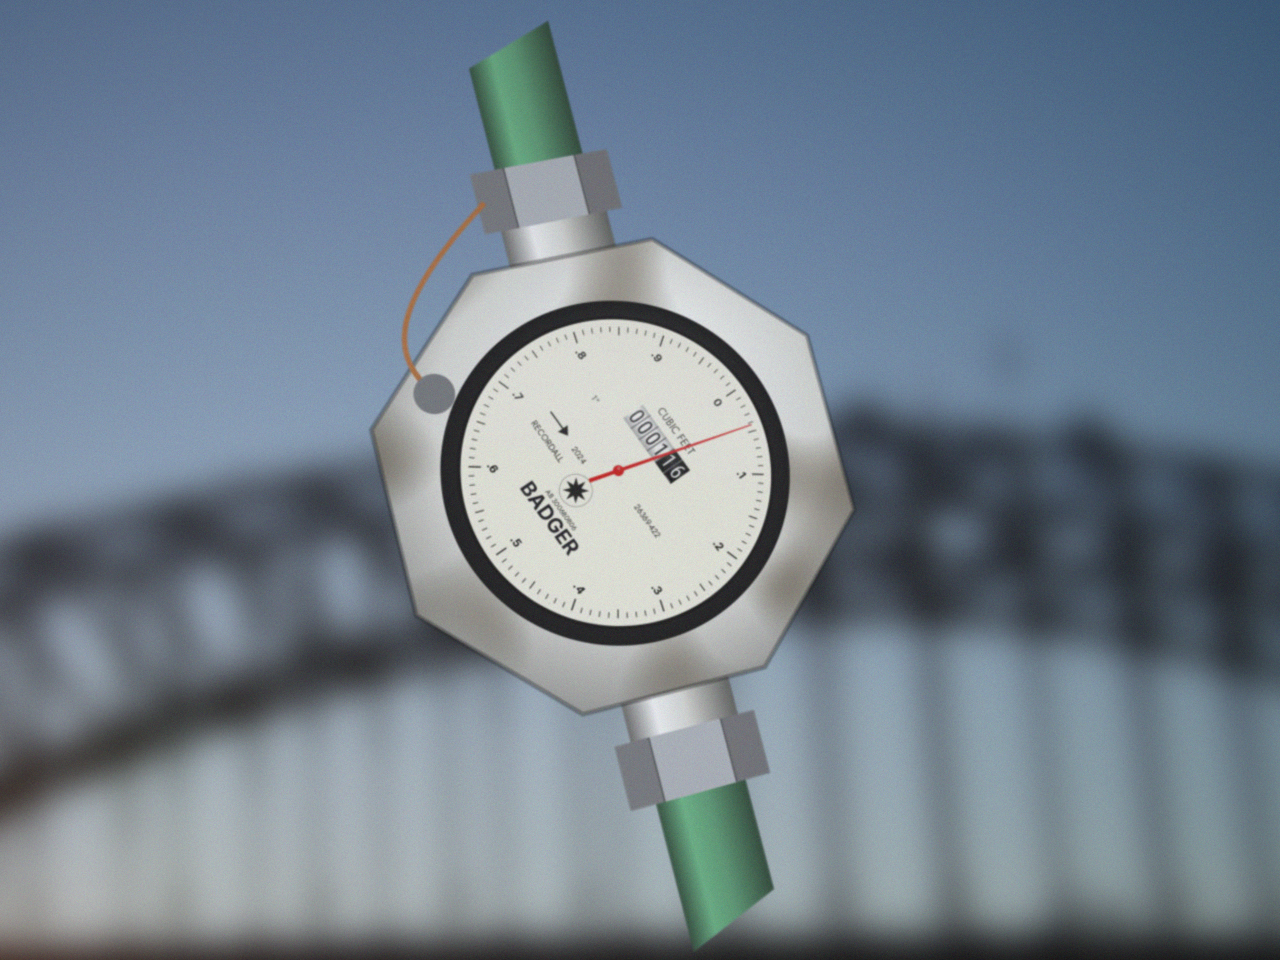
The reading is 116.04 ft³
